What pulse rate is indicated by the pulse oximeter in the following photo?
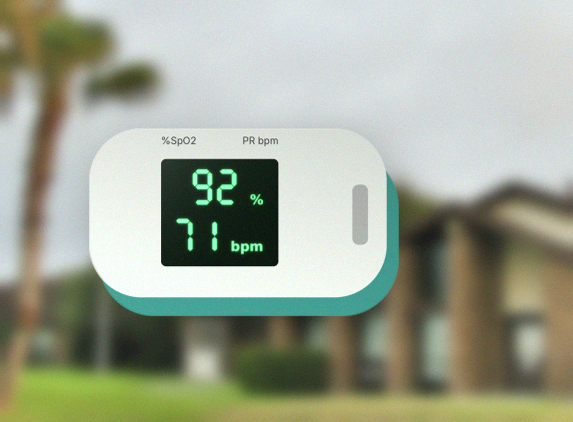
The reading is 71 bpm
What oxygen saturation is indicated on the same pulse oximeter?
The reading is 92 %
